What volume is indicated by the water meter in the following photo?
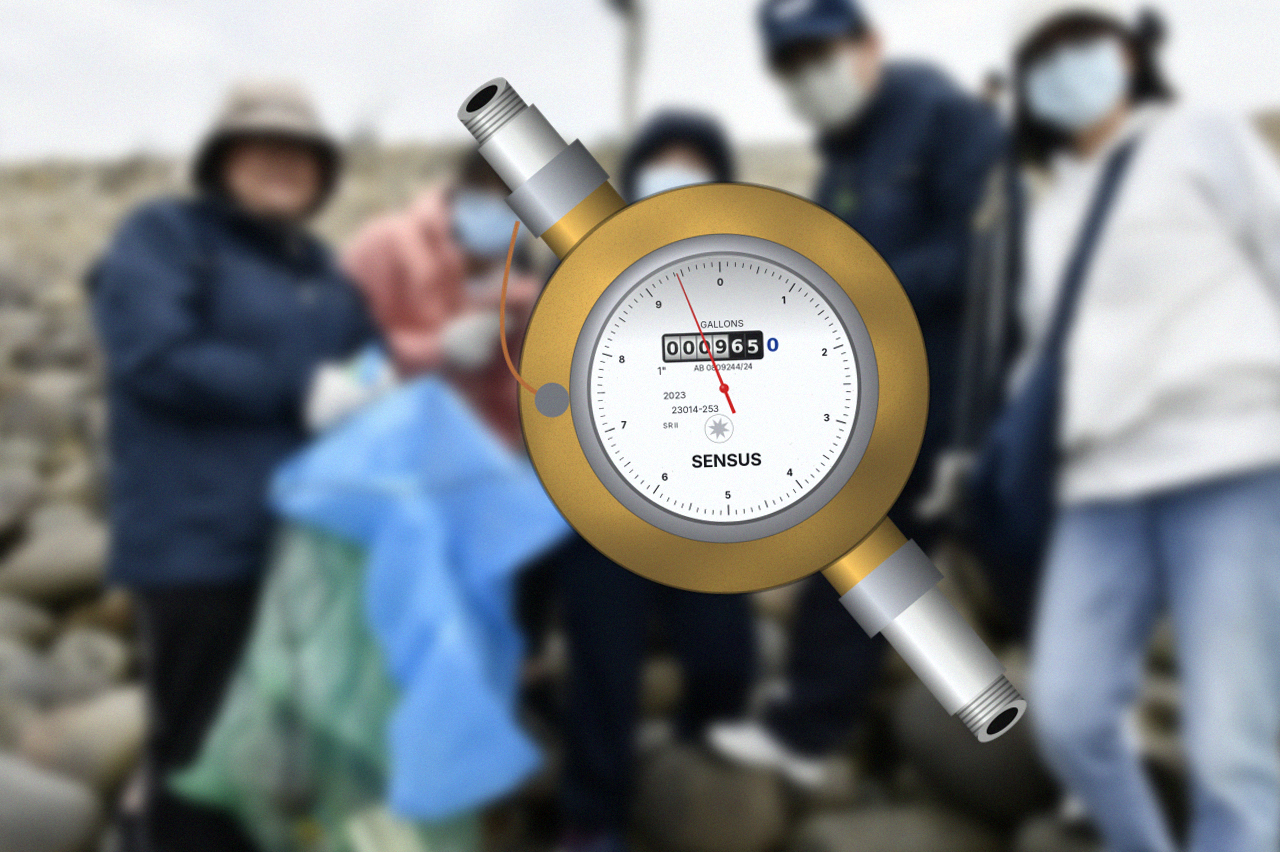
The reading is 9649.4 gal
